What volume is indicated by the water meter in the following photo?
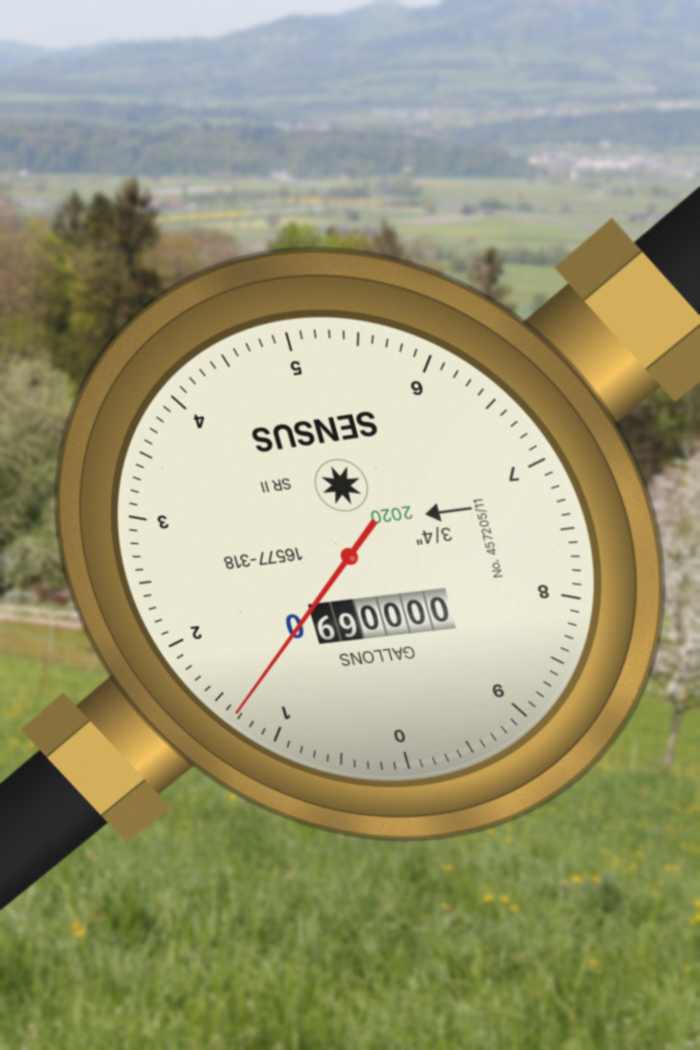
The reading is 691.3 gal
